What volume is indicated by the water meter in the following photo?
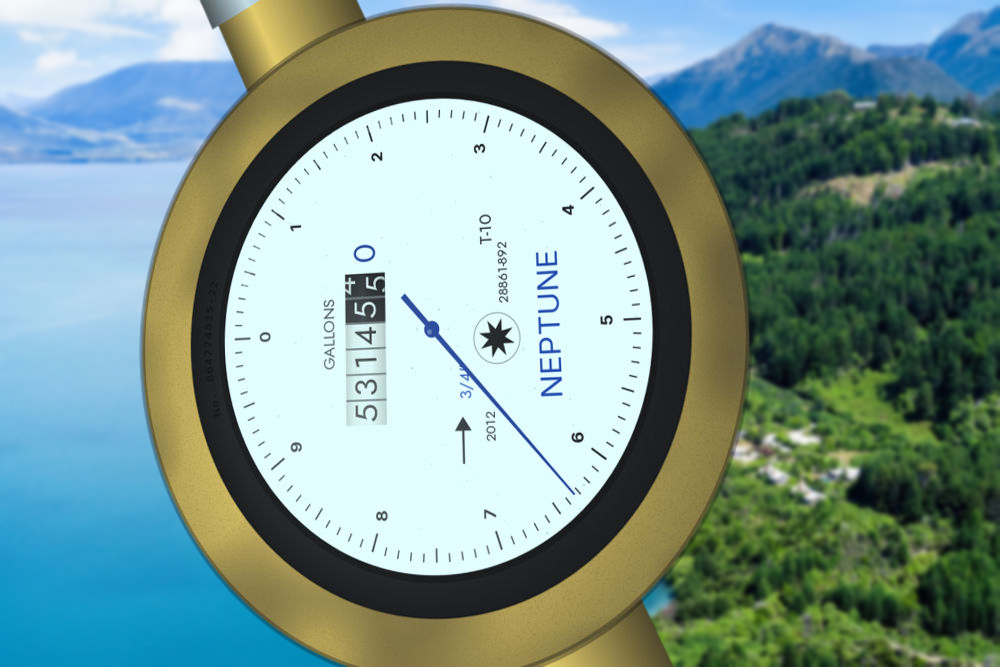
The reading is 5314546.3 gal
